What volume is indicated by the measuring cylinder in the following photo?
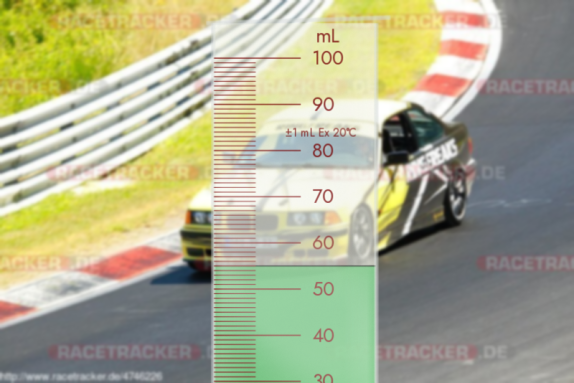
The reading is 55 mL
